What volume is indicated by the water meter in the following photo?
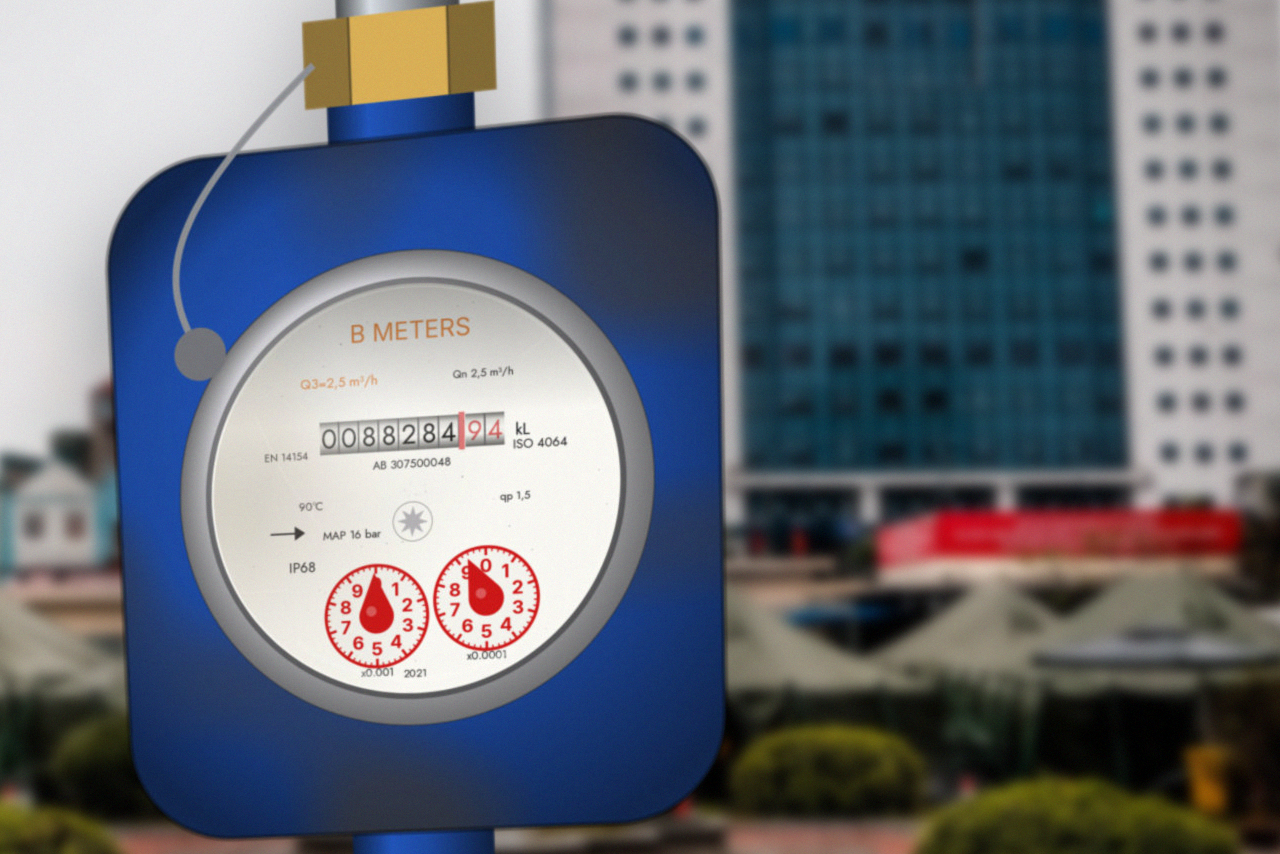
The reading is 88284.9399 kL
